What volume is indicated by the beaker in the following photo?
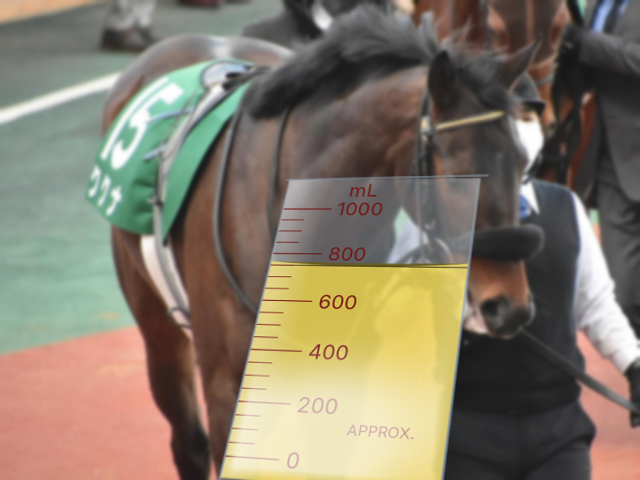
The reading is 750 mL
